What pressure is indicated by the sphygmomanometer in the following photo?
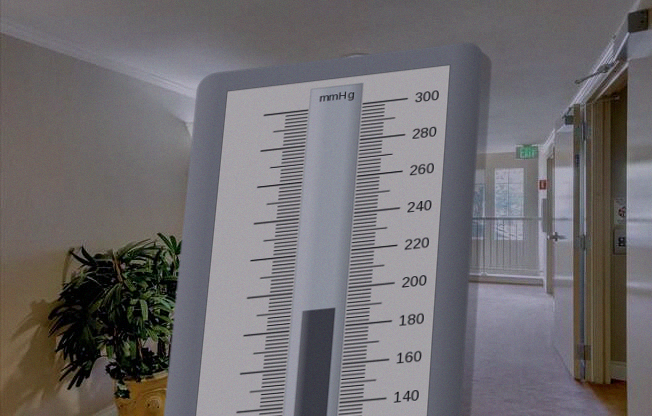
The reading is 190 mmHg
